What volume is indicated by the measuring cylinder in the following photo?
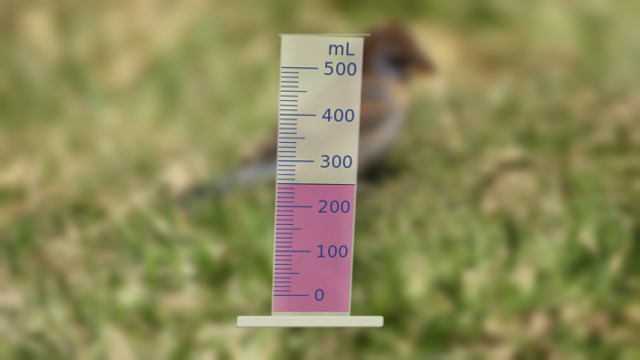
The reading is 250 mL
